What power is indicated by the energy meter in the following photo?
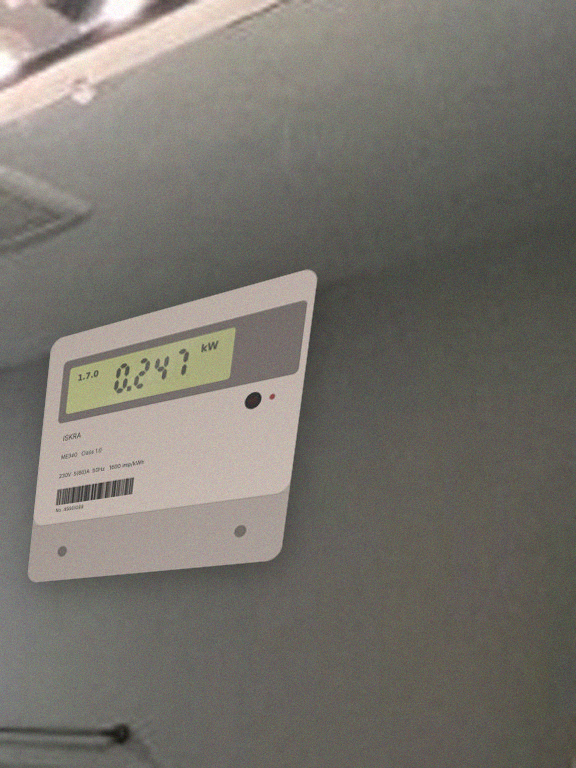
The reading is 0.247 kW
